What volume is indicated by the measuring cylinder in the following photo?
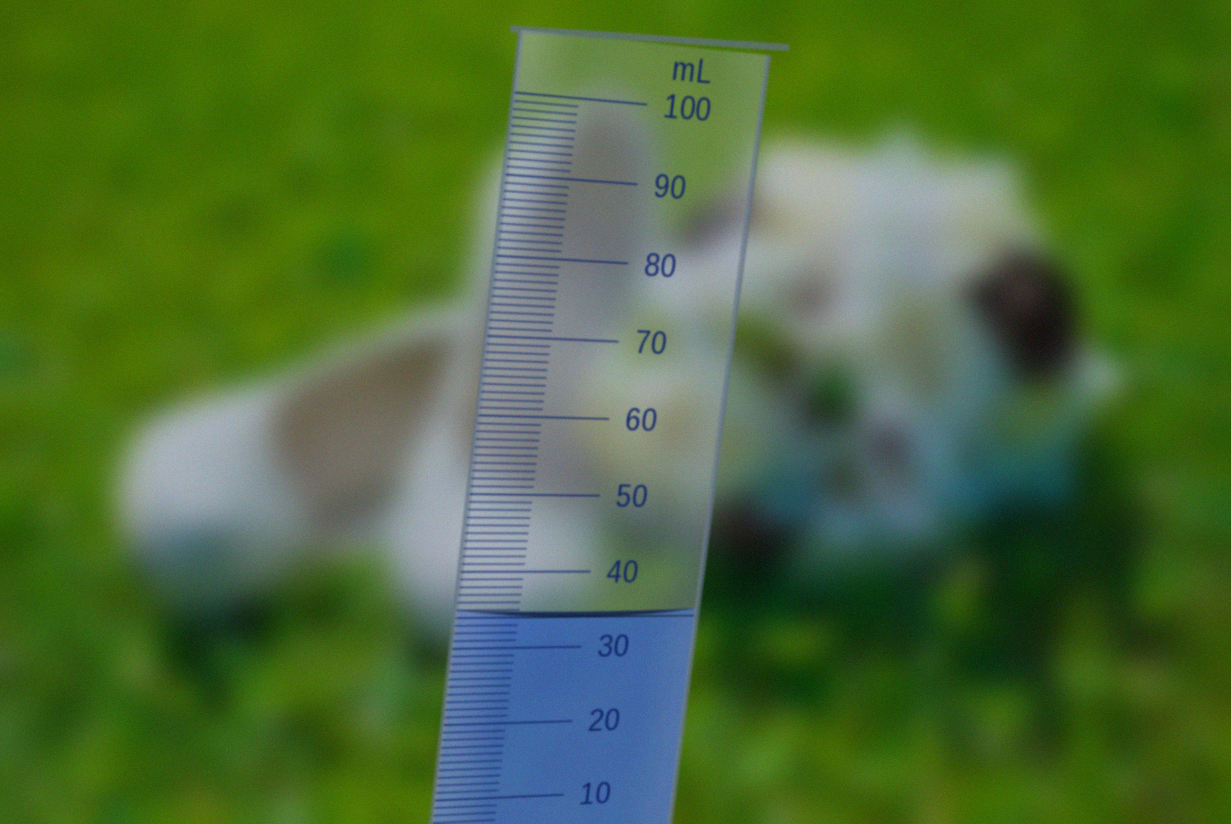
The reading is 34 mL
